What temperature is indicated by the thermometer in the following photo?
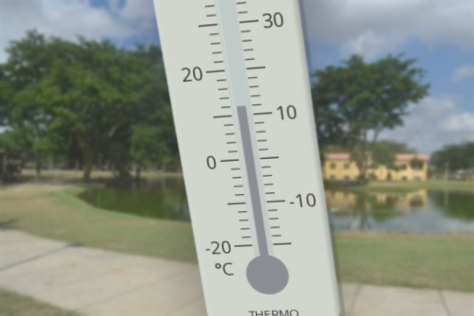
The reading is 12 °C
